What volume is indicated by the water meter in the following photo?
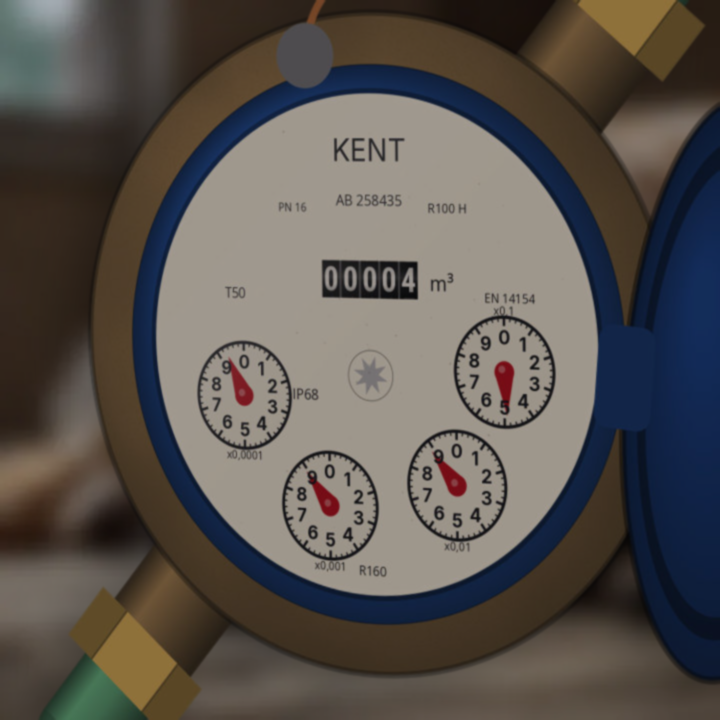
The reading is 4.4889 m³
